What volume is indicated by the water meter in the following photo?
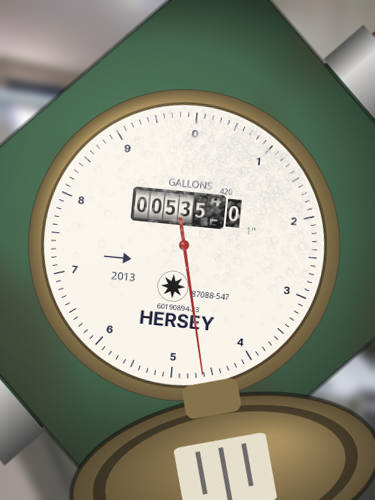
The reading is 53544.6 gal
